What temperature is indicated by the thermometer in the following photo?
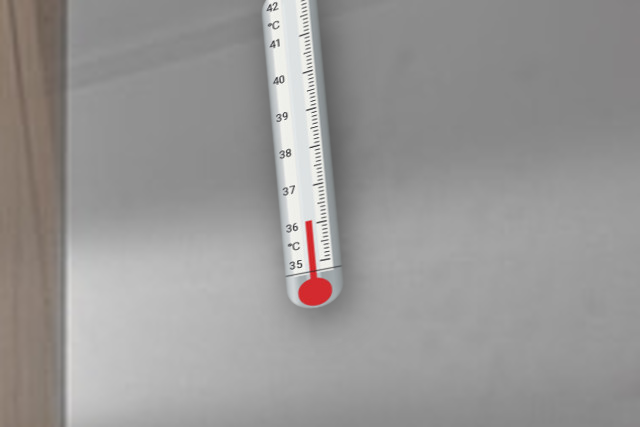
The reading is 36.1 °C
